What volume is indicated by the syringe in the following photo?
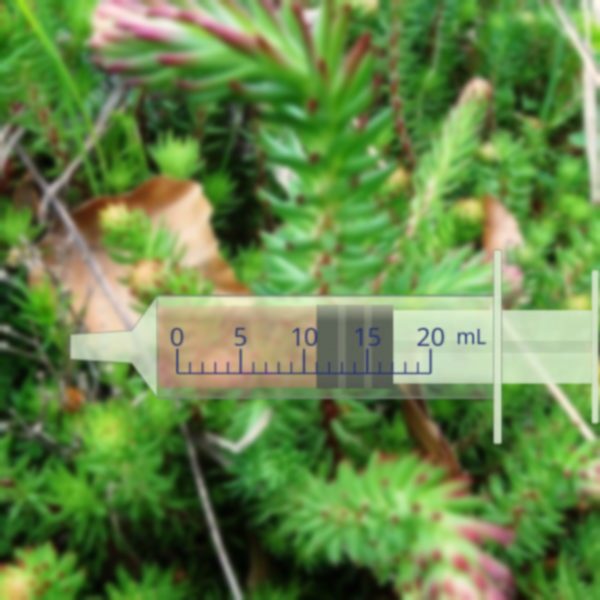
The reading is 11 mL
